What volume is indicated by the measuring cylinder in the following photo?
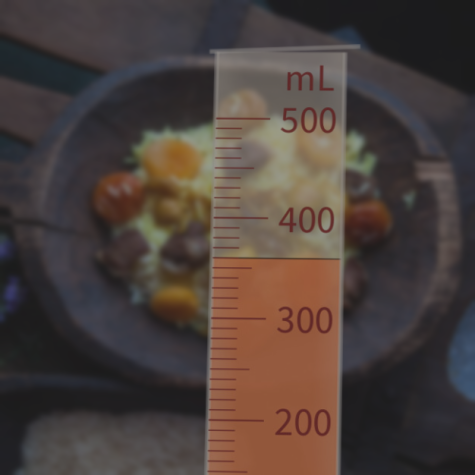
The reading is 360 mL
